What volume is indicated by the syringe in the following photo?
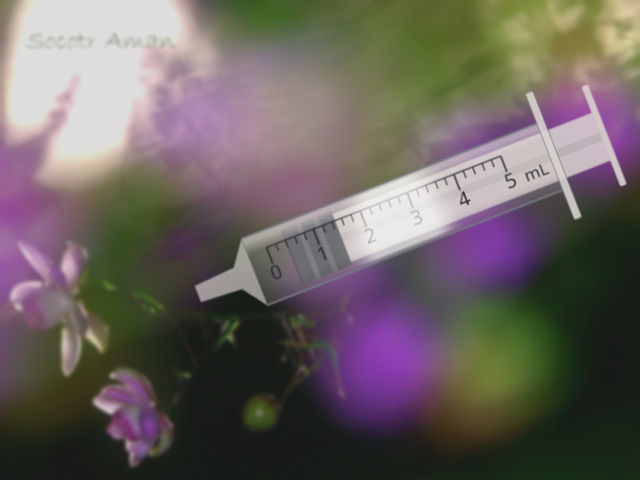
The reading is 0.4 mL
